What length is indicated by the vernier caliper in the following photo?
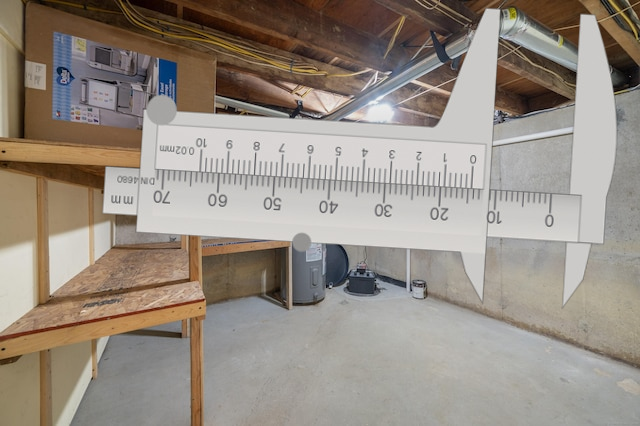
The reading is 14.4 mm
